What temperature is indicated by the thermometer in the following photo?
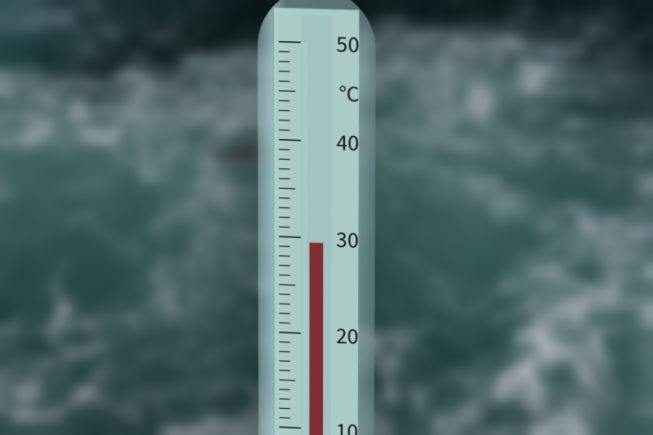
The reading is 29.5 °C
